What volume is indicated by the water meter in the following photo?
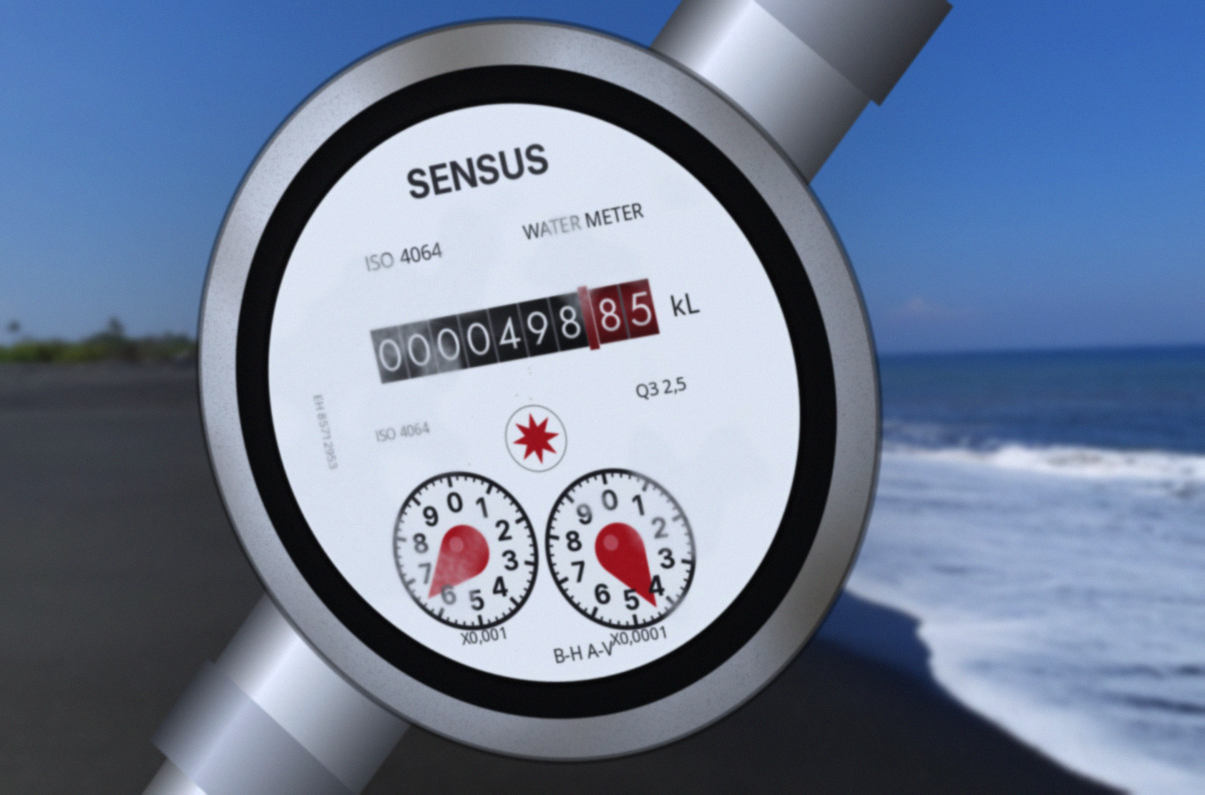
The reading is 498.8564 kL
